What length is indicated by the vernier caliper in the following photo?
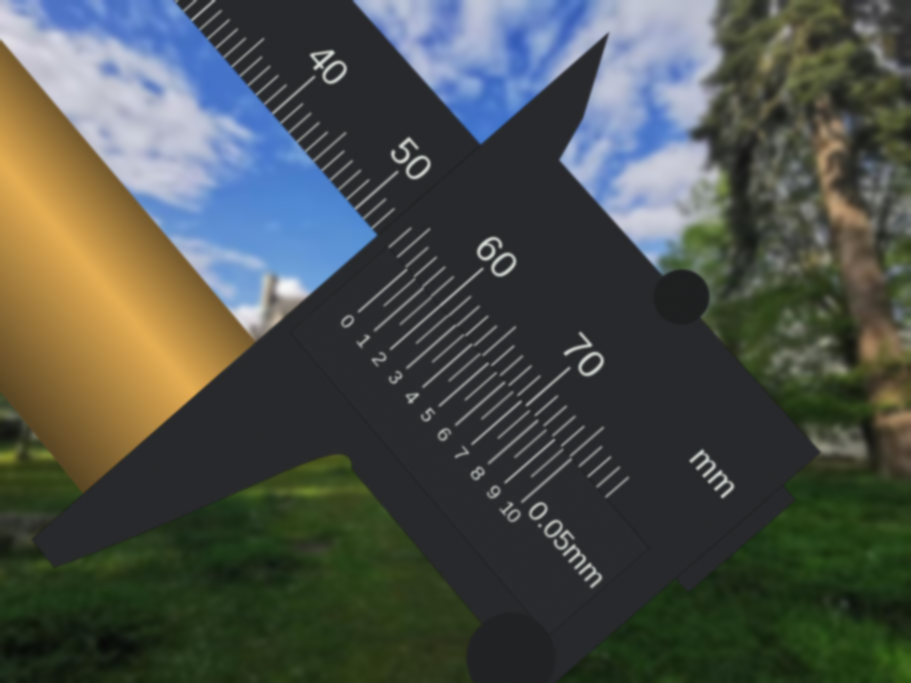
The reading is 56.2 mm
